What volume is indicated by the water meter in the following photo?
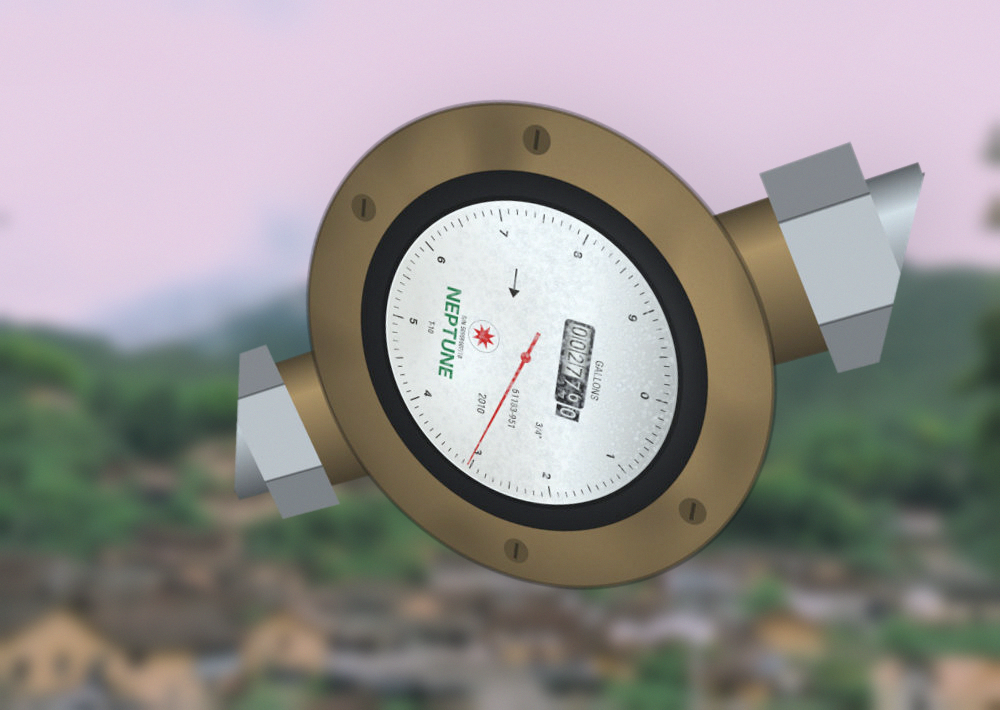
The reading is 27763.0 gal
